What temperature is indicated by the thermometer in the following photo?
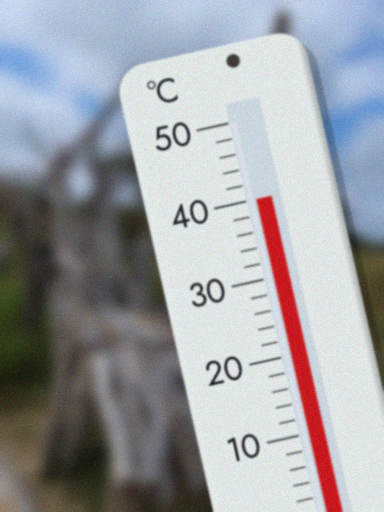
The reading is 40 °C
